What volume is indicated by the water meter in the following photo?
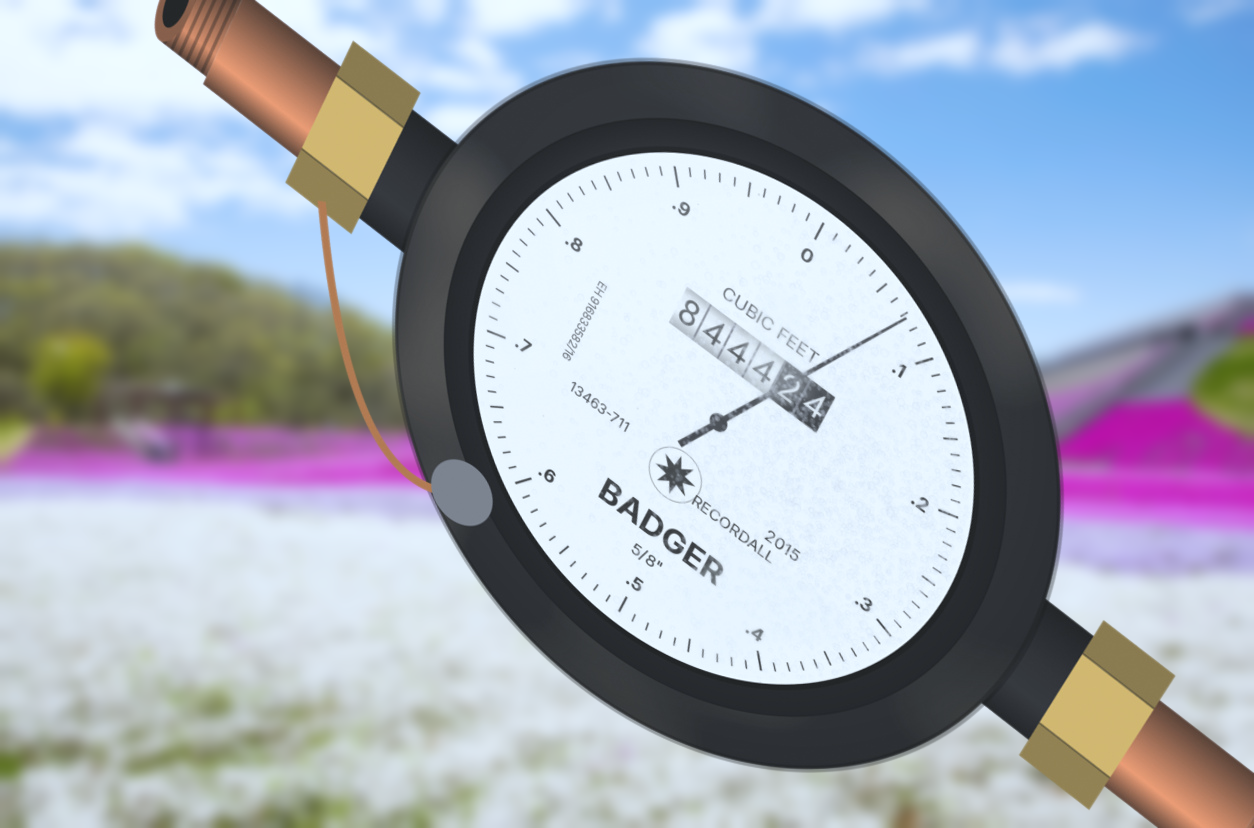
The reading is 844424.07 ft³
